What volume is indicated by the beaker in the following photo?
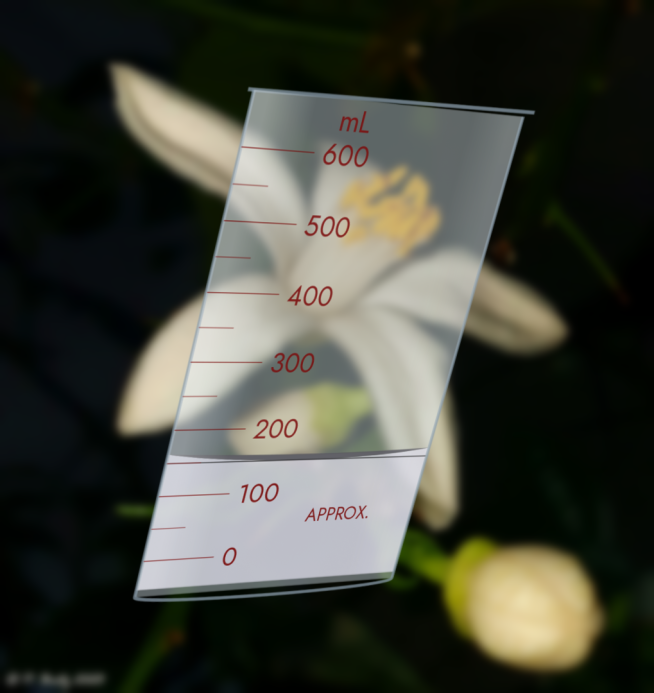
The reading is 150 mL
